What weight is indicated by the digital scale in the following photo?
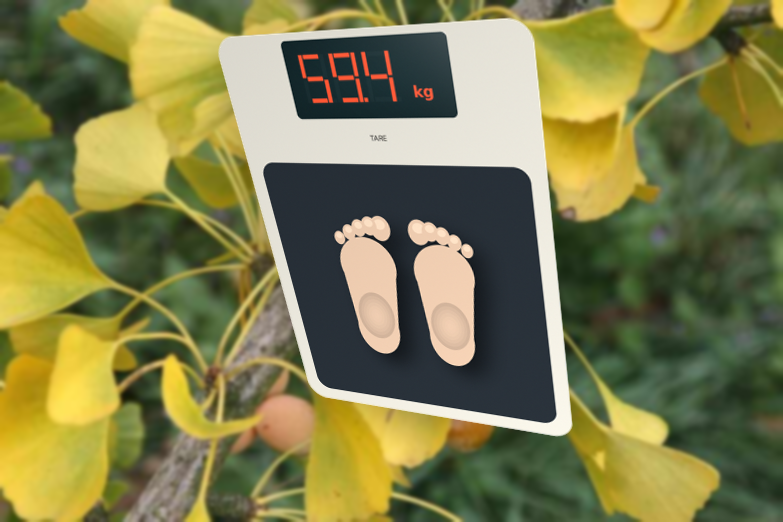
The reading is 59.4 kg
